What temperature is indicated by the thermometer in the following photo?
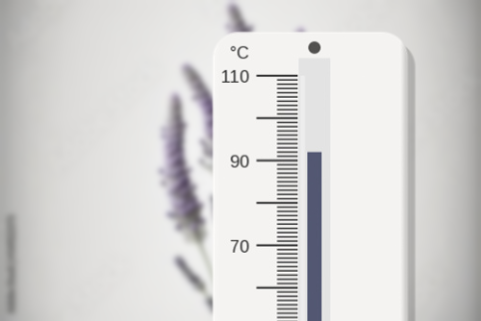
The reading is 92 °C
